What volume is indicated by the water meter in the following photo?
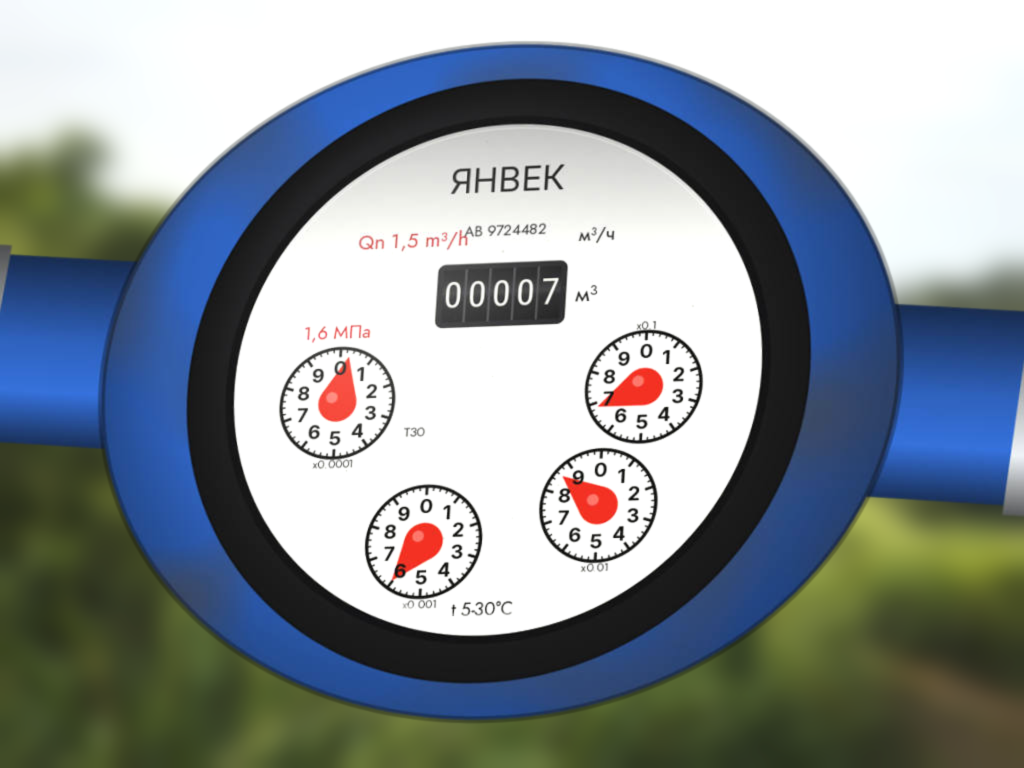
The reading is 7.6860 m³
